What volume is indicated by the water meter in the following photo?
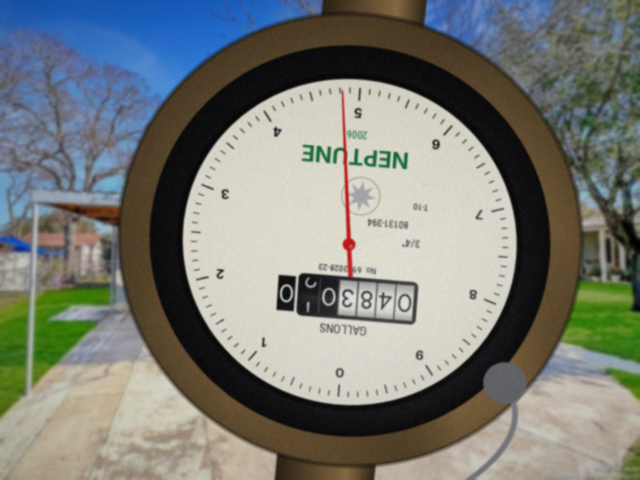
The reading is 483014.8 gal
